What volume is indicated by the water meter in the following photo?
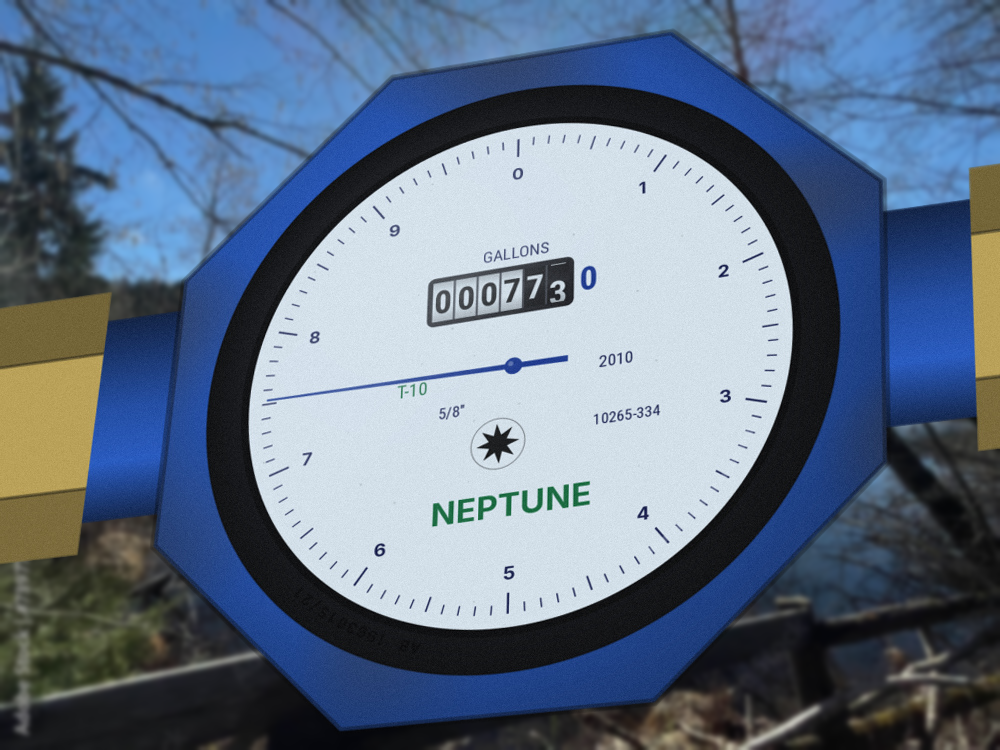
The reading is 7727.5 gal
